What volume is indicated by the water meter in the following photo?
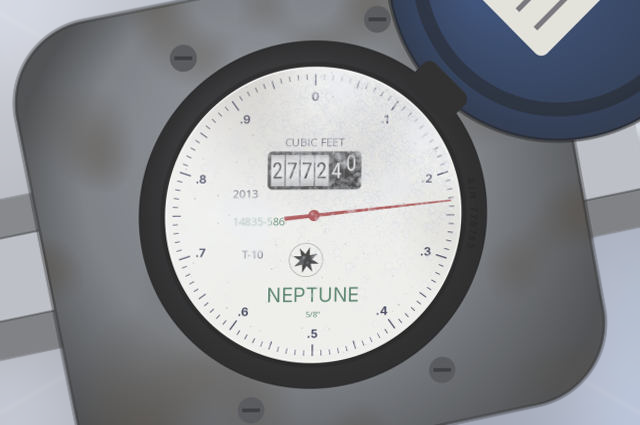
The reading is 277240.23 ft³
